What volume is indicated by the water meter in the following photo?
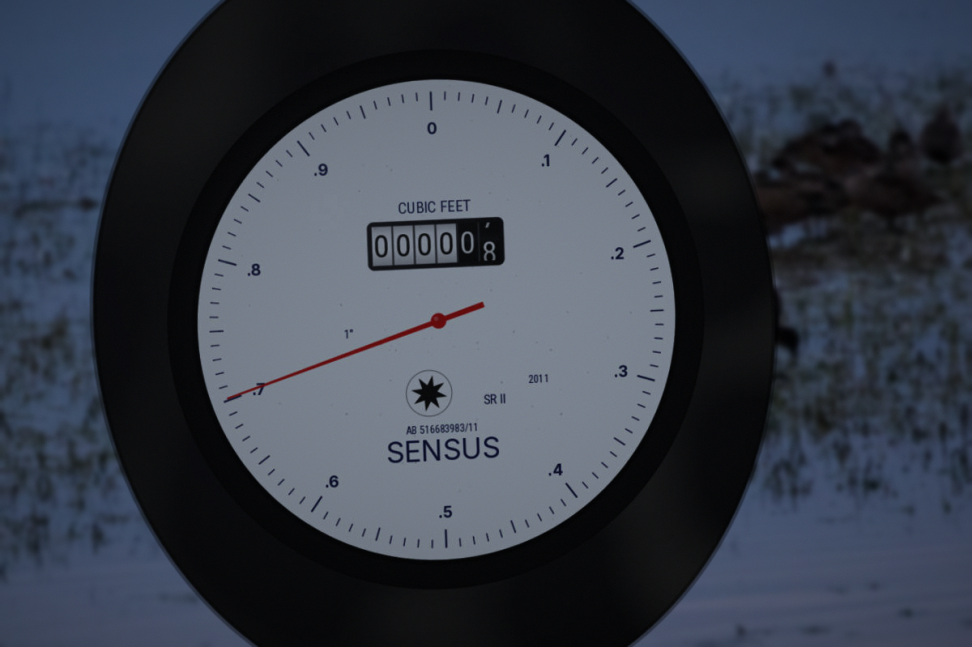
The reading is 7.70 ft³
